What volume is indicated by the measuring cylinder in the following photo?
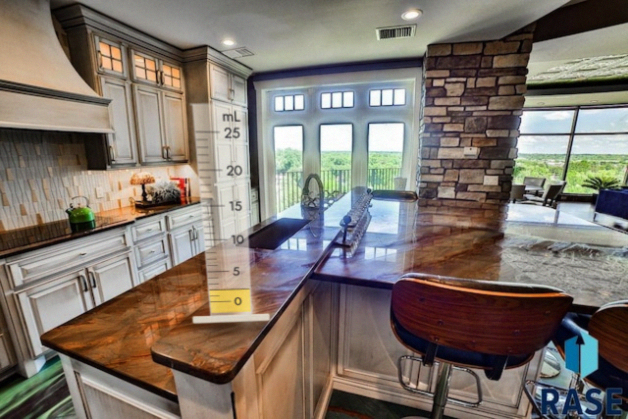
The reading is 2 mL
